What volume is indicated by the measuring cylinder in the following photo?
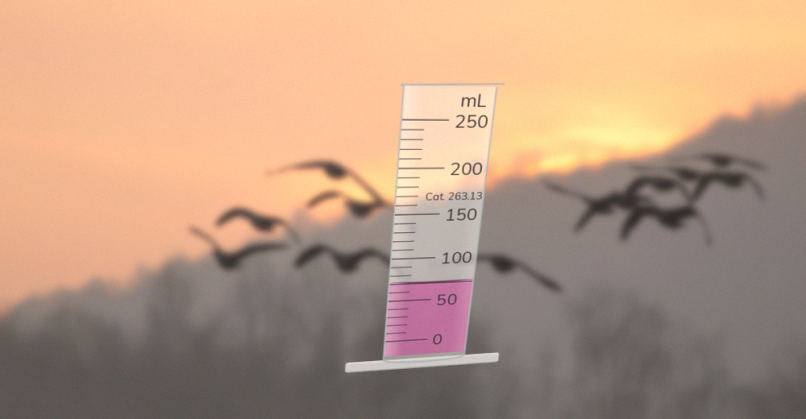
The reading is 70 mL
